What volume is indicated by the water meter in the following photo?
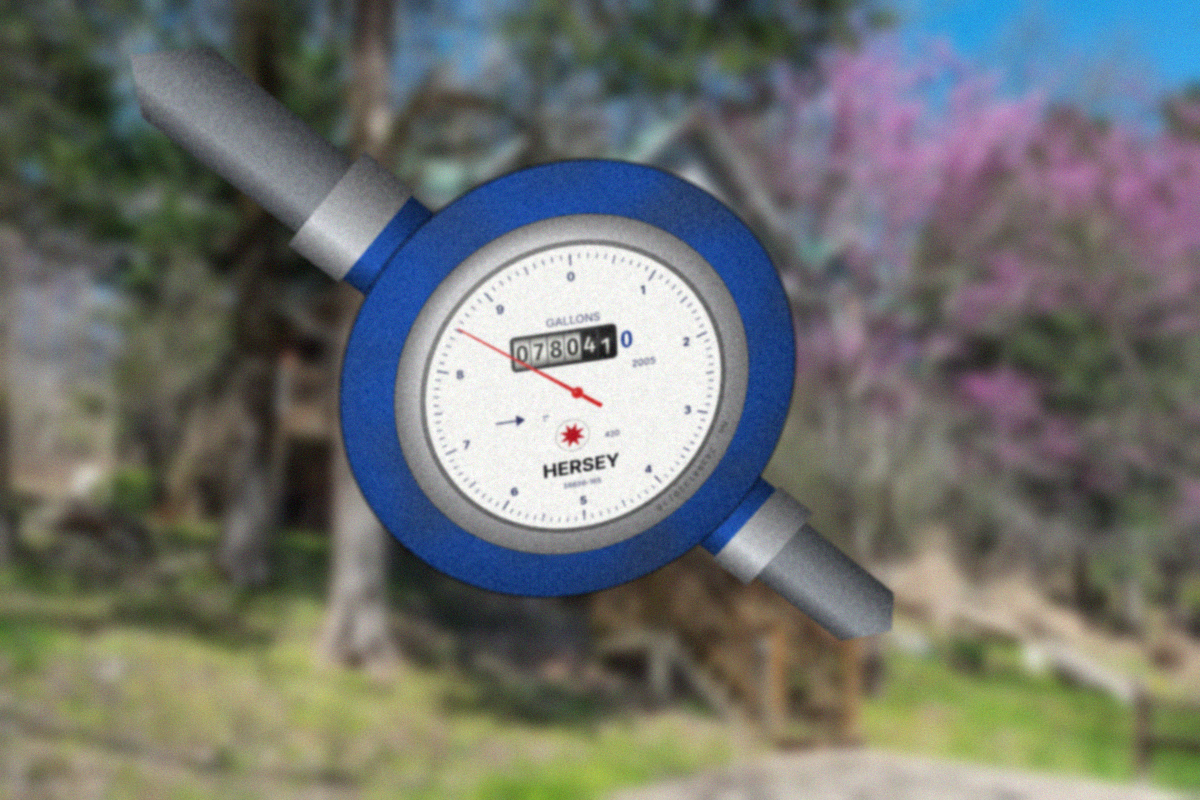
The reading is 780408.5 gal
